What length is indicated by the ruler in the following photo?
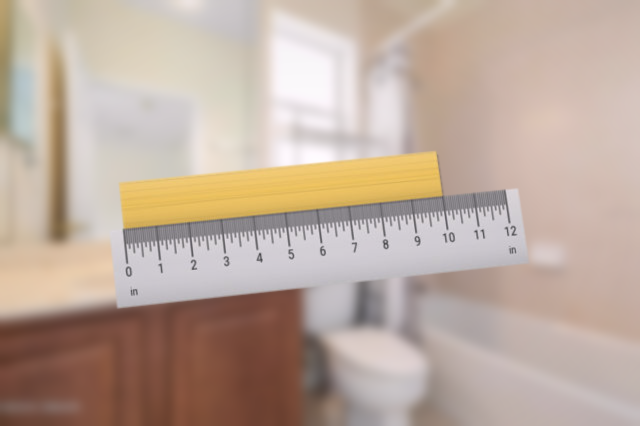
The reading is 10 in
